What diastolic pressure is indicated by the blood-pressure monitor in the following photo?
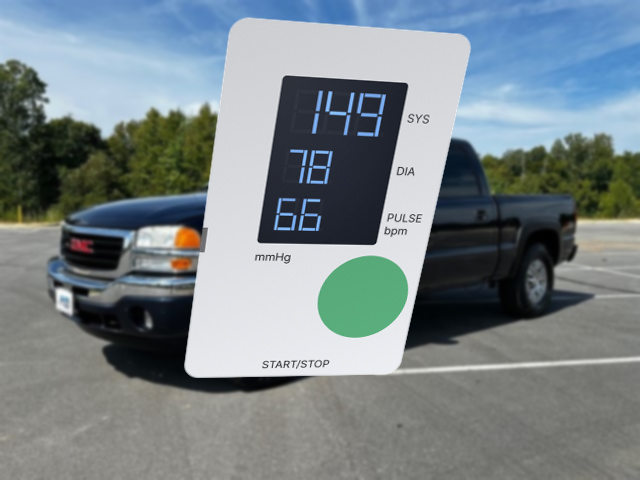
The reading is 78 mmHg
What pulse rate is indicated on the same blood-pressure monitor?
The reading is 66 bpm
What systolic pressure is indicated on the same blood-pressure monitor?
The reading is 149 mmHg
